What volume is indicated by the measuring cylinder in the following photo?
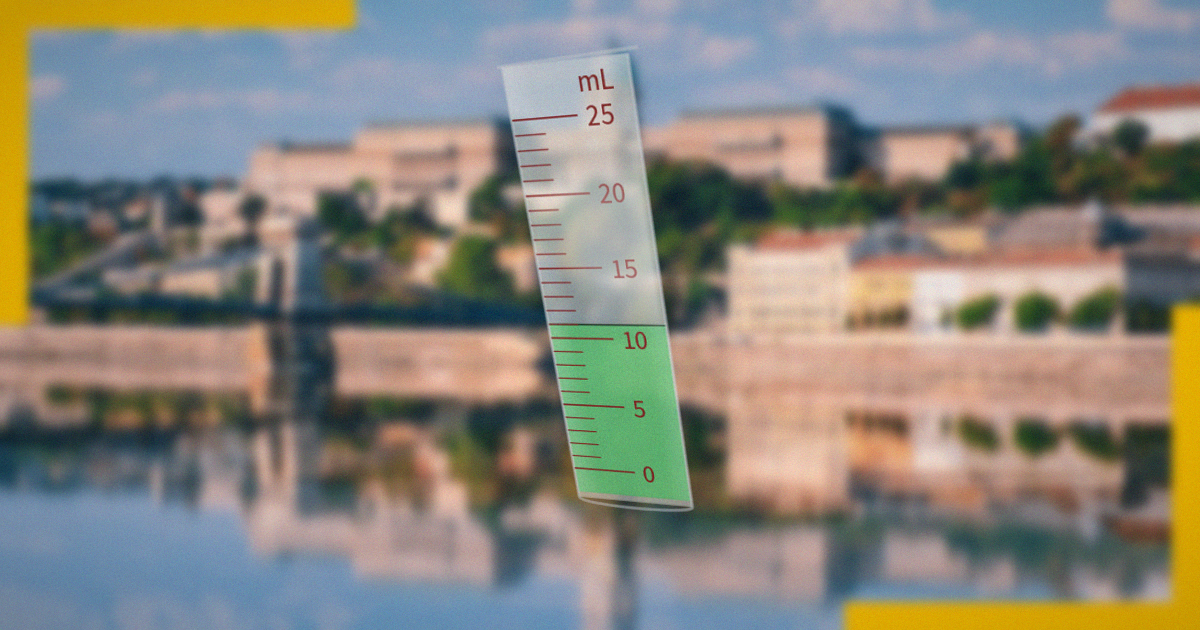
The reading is 11 mL
